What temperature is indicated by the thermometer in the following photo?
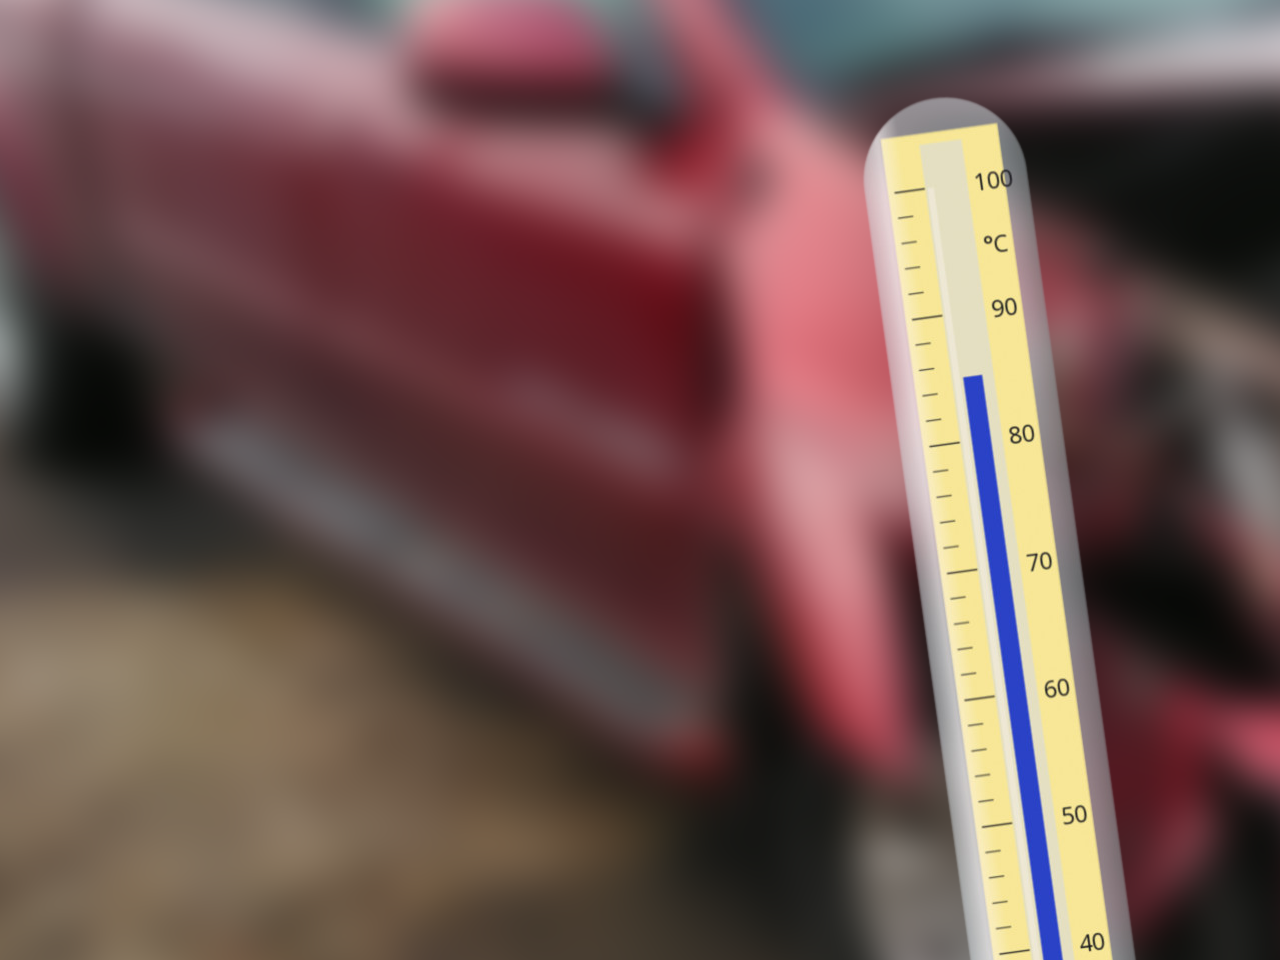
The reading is 85 °C
